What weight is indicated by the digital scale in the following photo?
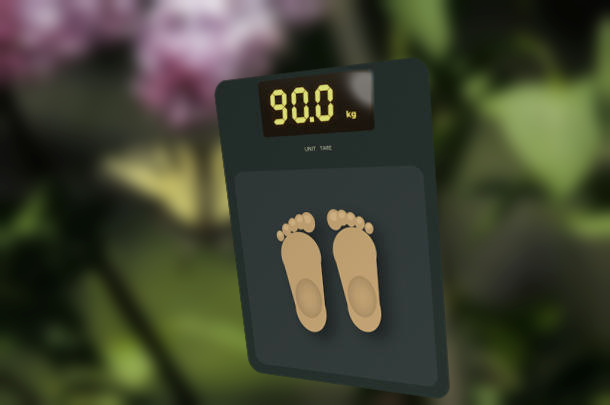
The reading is 90.0 kg
